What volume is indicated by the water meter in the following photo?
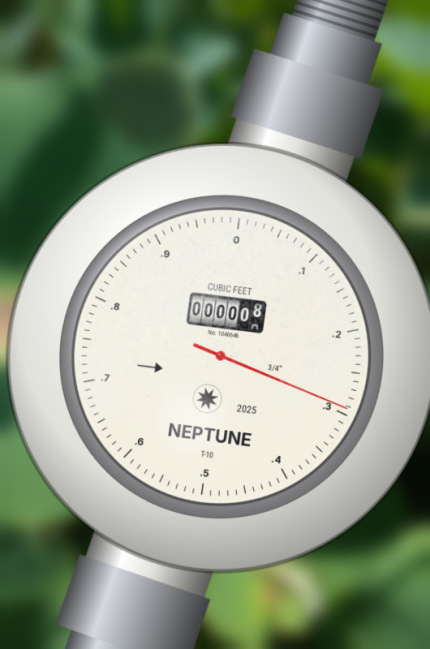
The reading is 8.29 ft³
